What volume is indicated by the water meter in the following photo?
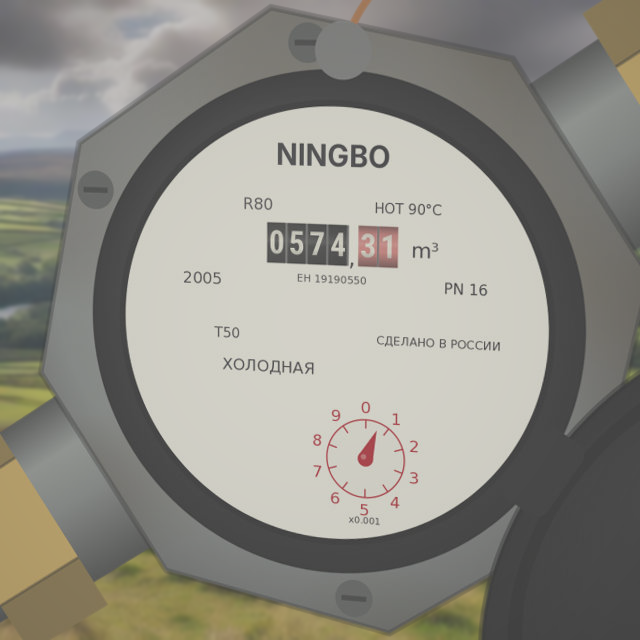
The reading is 574.310 m³
